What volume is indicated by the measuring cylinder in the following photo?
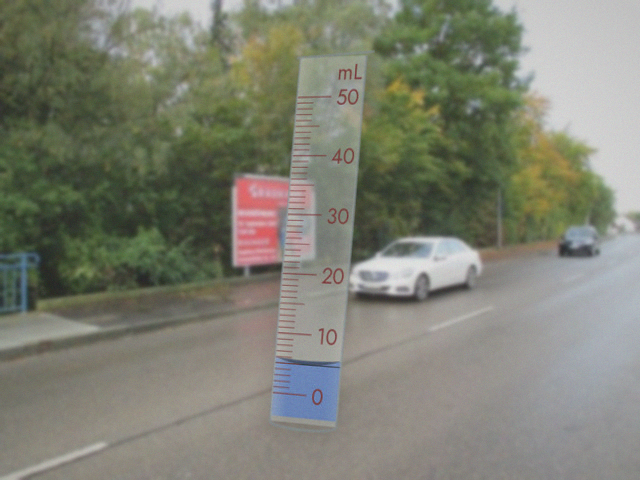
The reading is 5 mL
